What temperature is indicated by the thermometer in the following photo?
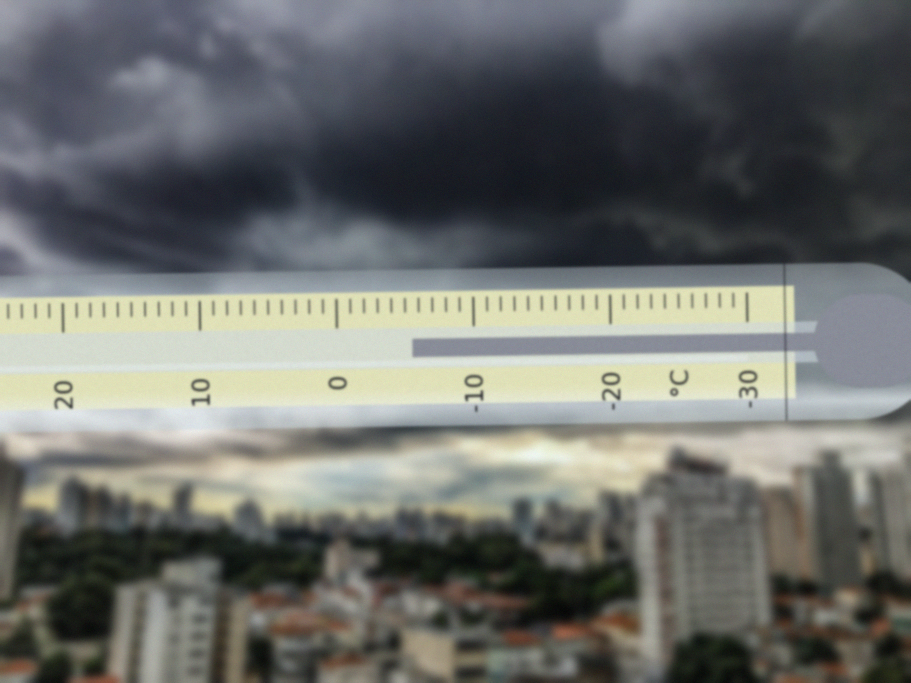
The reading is -5.5 °C
